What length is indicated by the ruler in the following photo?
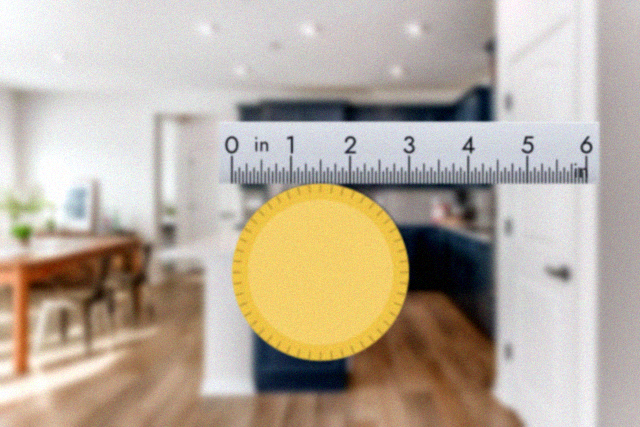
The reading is 3 in
